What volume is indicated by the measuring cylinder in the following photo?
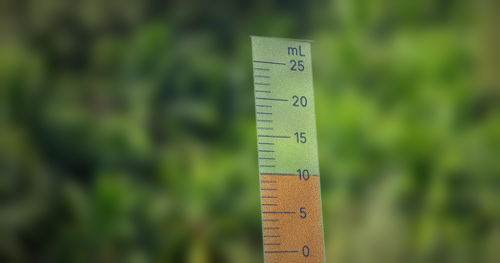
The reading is 10 mL
